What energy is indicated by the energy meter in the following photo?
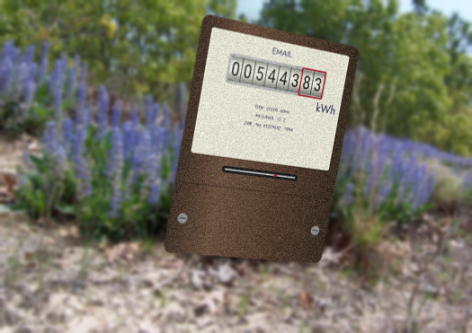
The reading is 5443.83 kWh
